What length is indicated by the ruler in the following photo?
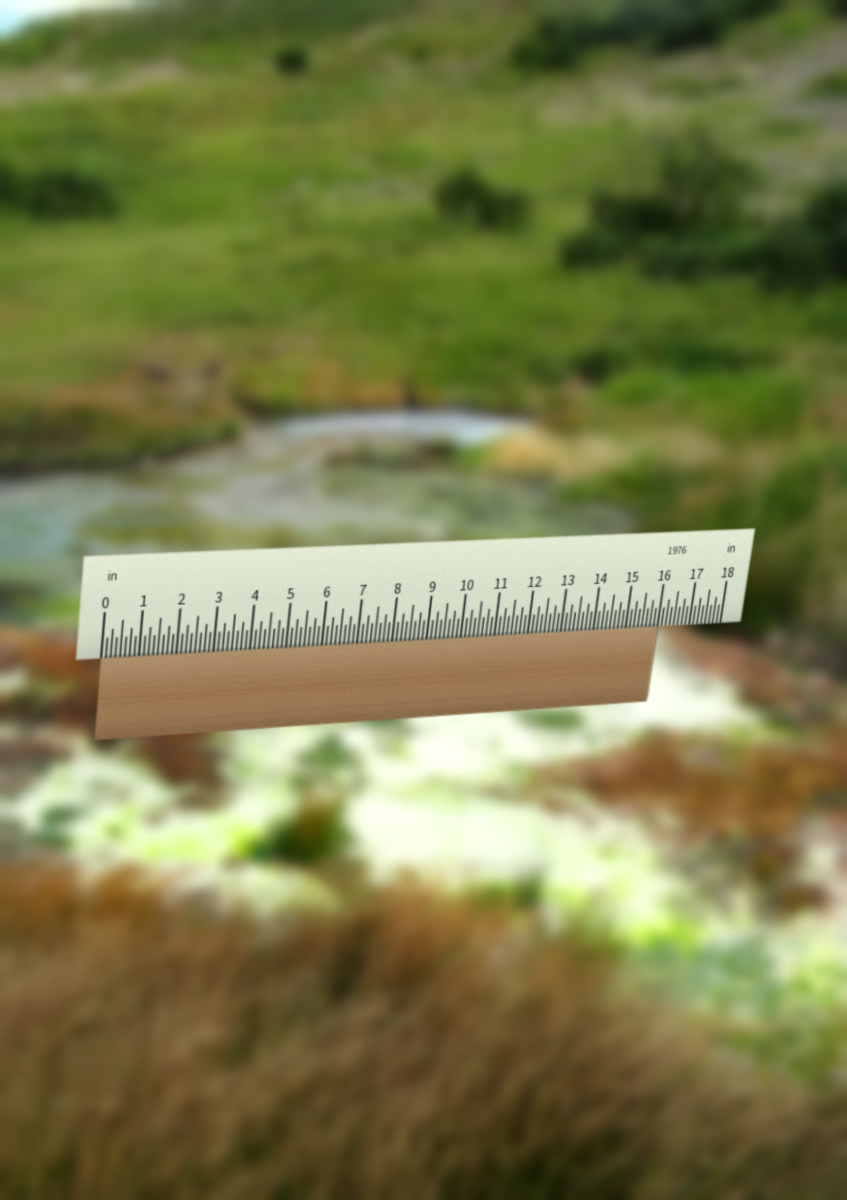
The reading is 16 in
